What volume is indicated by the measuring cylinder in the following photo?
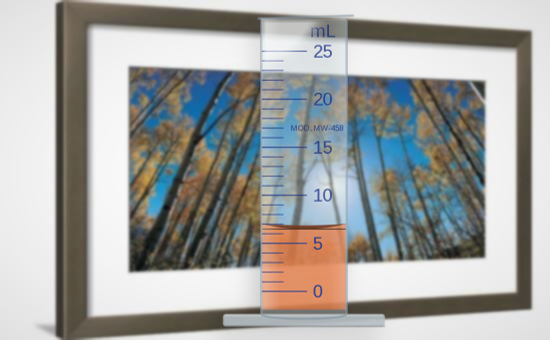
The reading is 6.5 mL
